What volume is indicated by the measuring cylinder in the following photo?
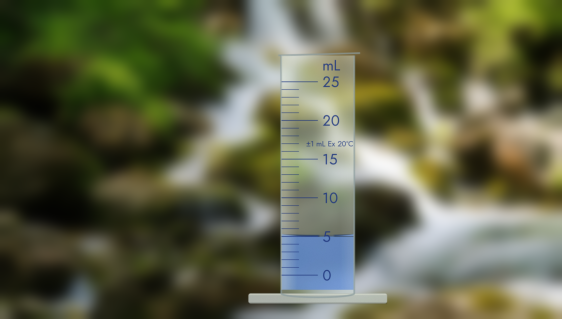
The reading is 5 mL
